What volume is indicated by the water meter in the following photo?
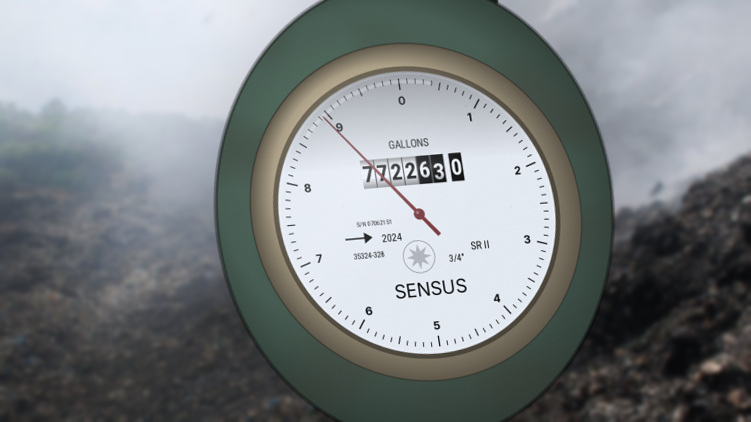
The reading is 7722628.9 gal
